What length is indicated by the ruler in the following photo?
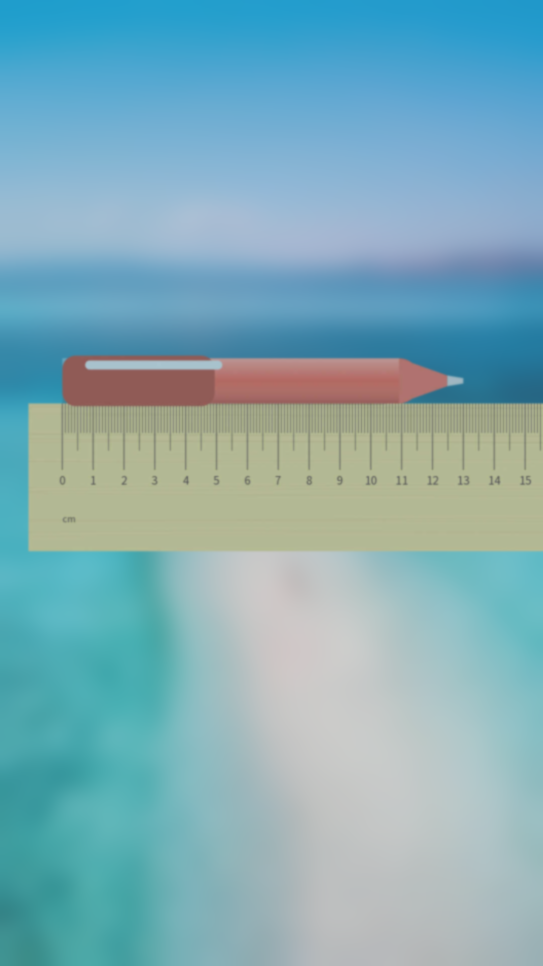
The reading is 13 cm
